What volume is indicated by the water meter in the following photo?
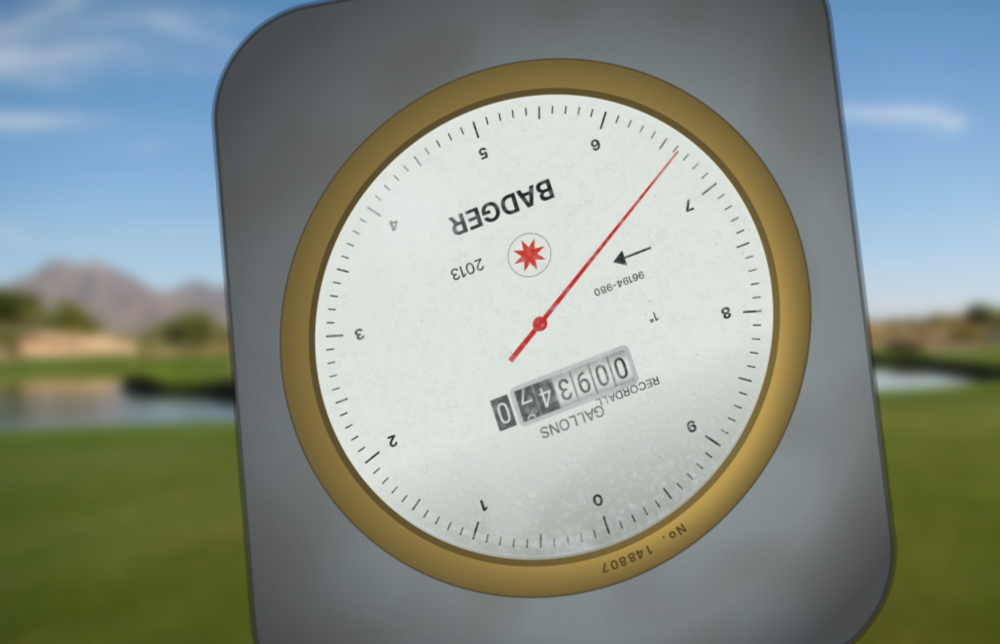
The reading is 93466.6 gal
